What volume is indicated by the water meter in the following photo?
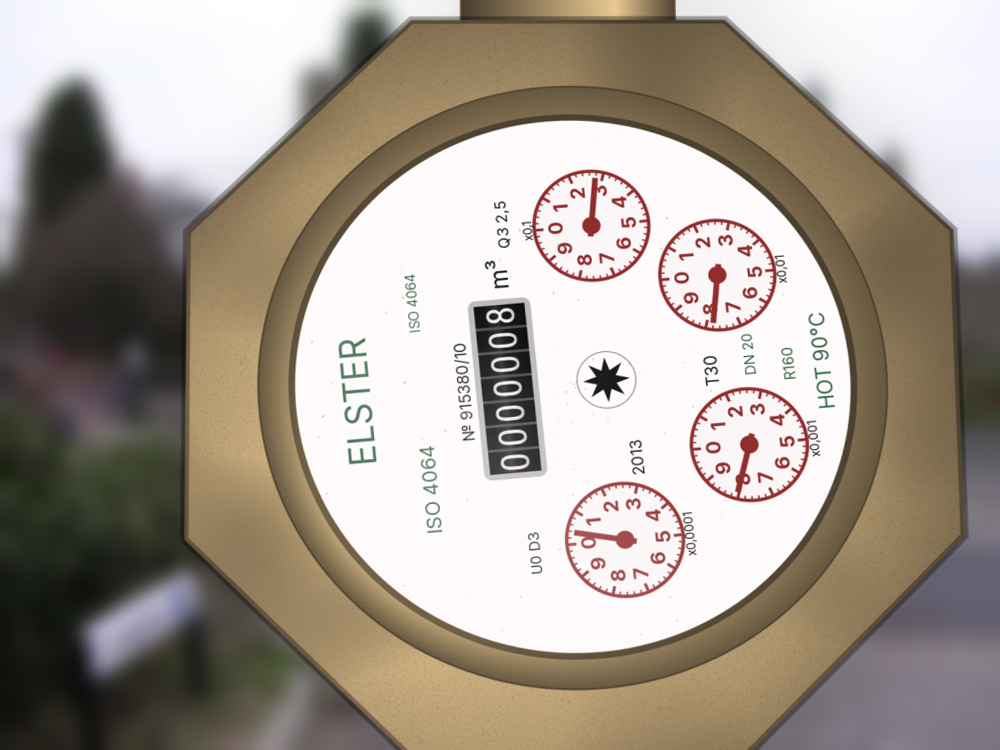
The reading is 8.2780 m³
